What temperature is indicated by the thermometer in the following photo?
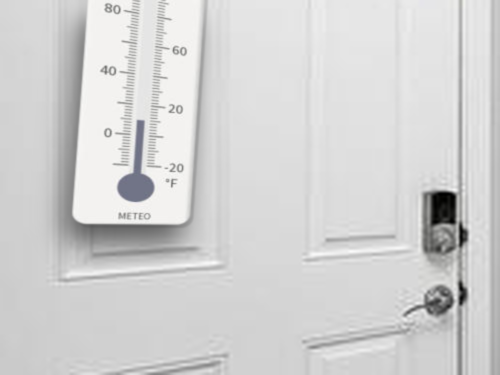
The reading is 10 °F
